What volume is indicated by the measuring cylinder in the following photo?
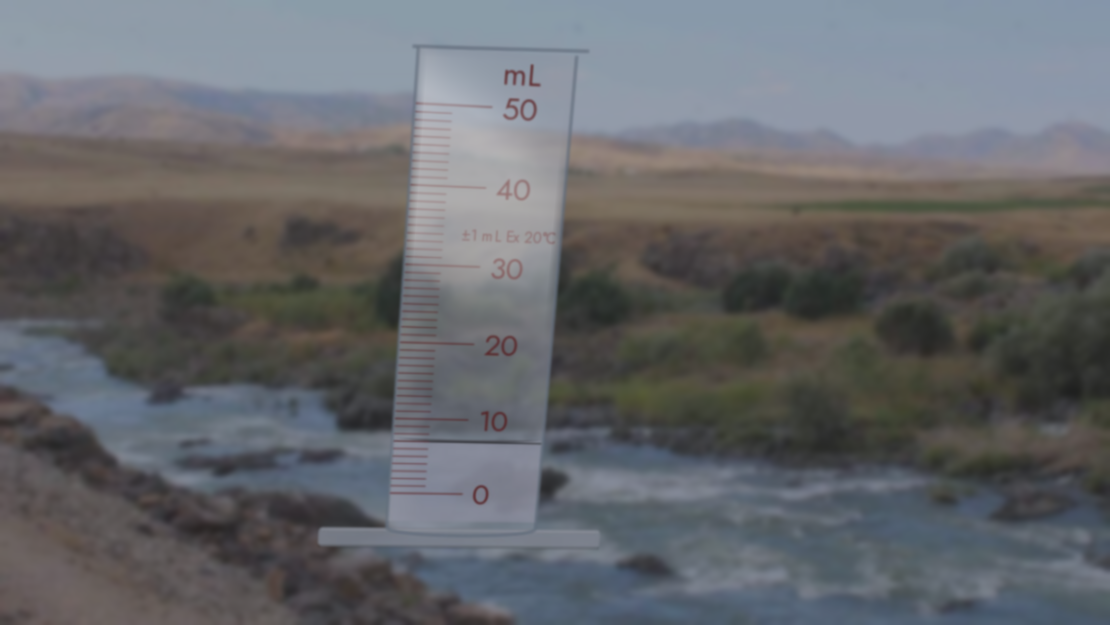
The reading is 7 mL
